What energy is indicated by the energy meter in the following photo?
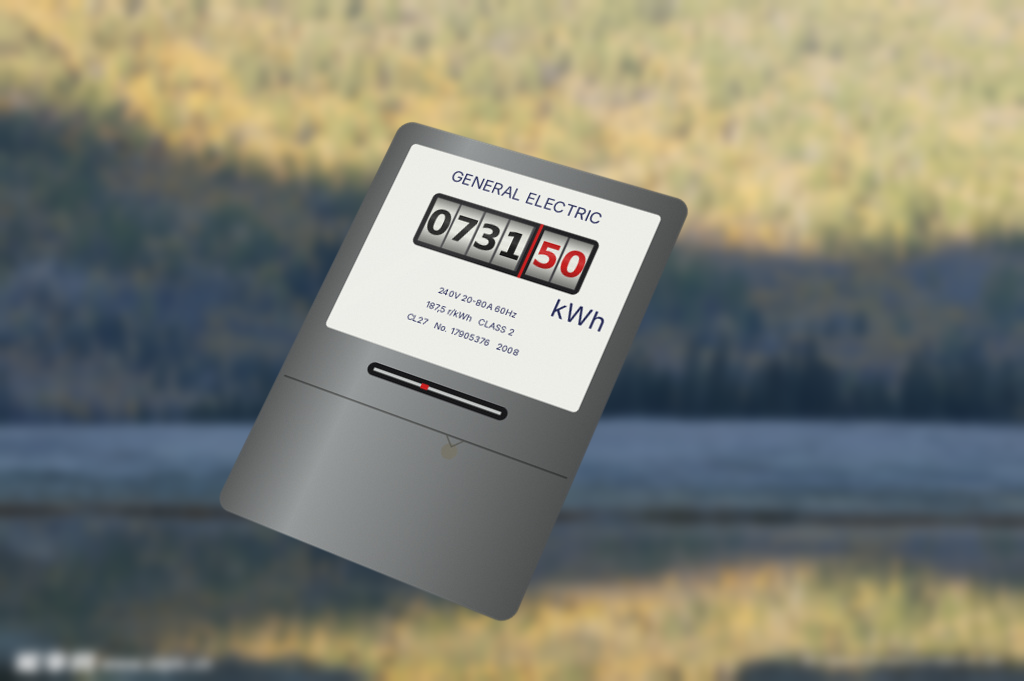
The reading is 731.50 kWh
